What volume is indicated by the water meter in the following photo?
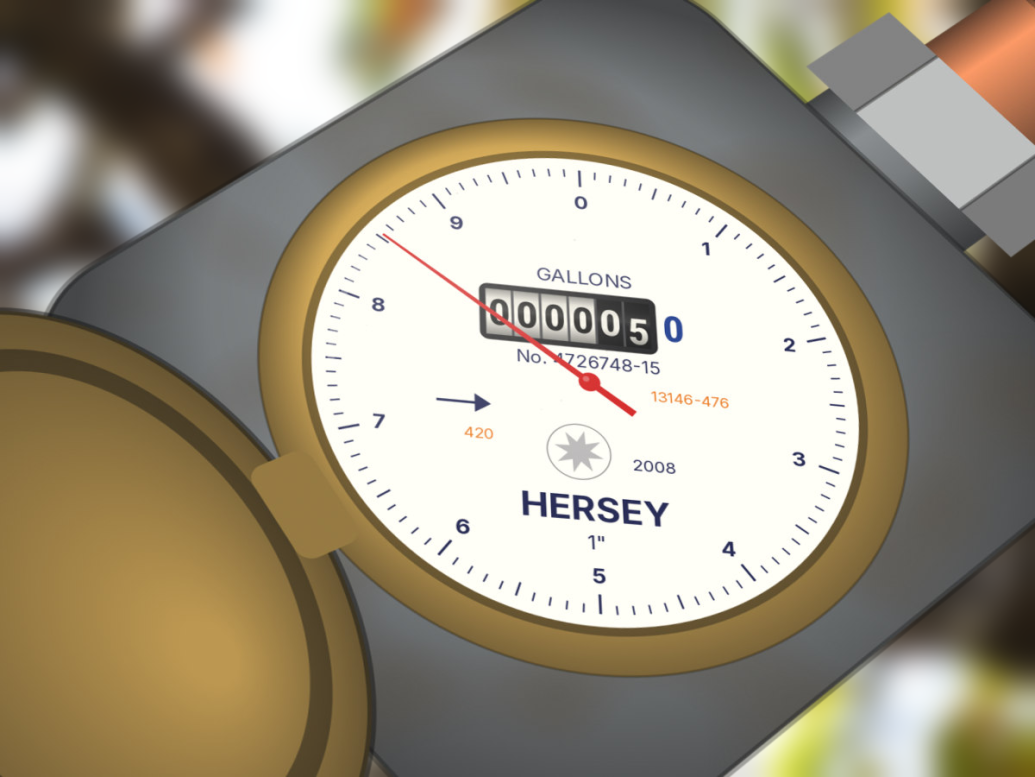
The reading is 48.5 gal
